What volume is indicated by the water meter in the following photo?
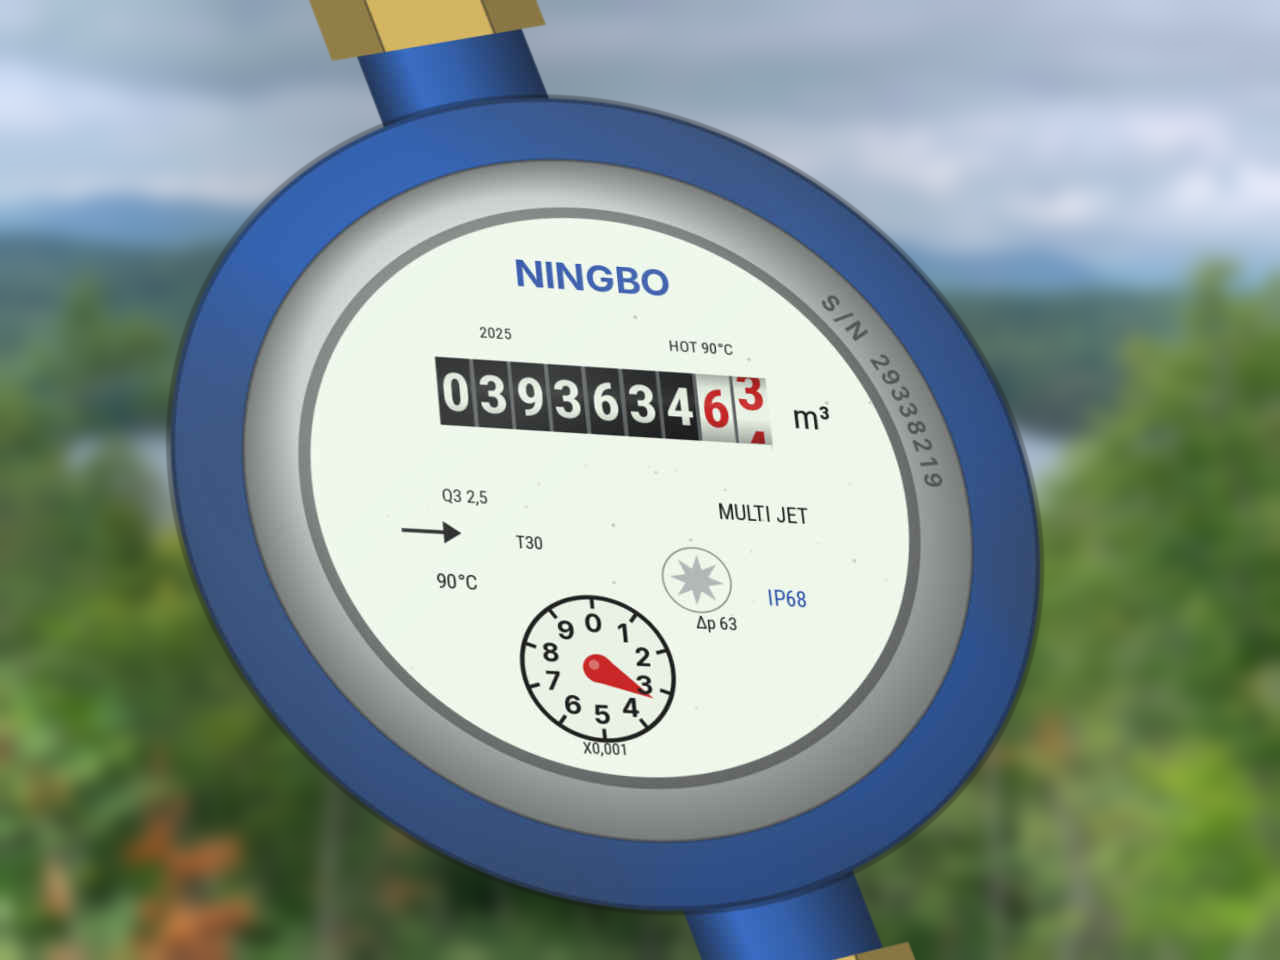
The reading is 393634.633 m³
